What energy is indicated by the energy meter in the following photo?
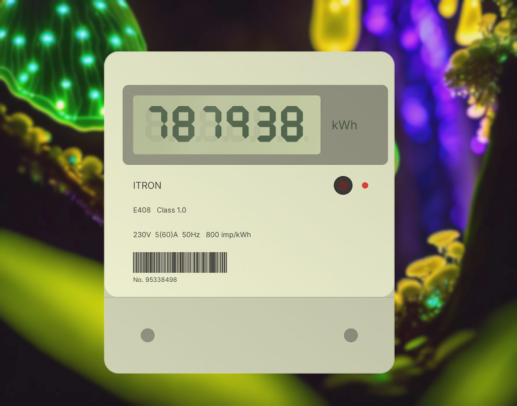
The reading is 787938 kWh
